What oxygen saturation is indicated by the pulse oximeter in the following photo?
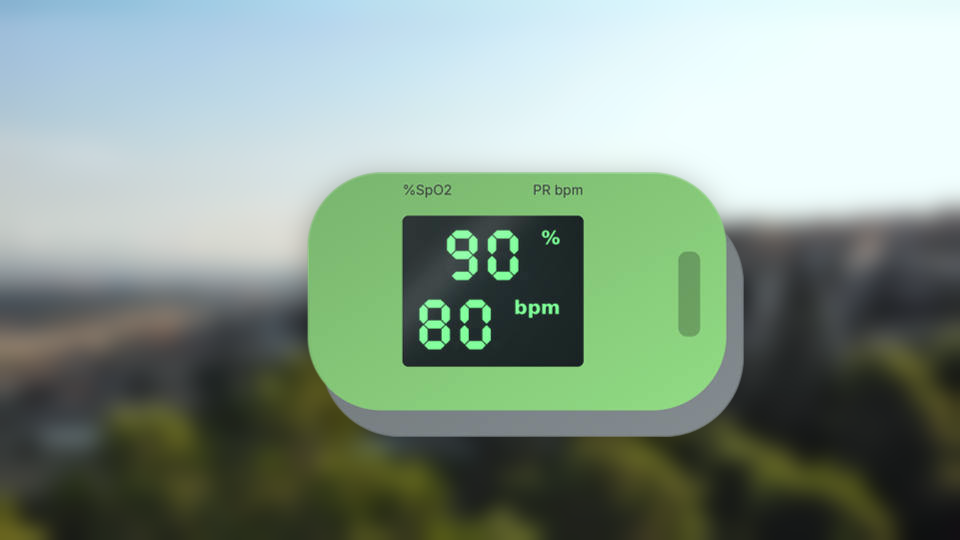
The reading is 90 %
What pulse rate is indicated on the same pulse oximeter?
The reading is 80 bpm
